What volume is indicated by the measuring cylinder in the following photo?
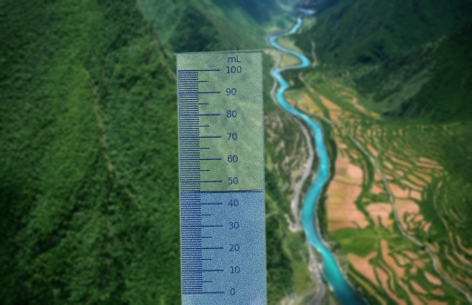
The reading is 45 mL
